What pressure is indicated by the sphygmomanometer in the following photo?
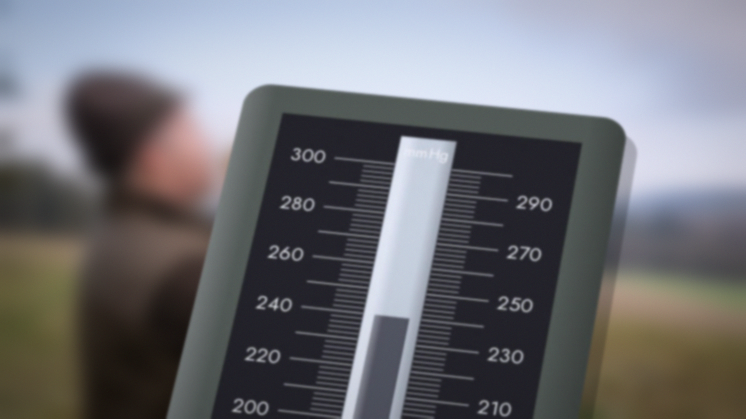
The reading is 240 mmHg
